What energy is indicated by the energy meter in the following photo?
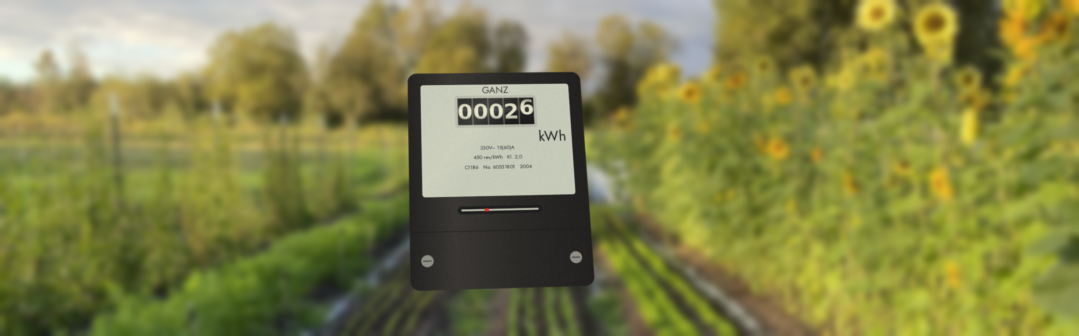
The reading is 26 kWh
